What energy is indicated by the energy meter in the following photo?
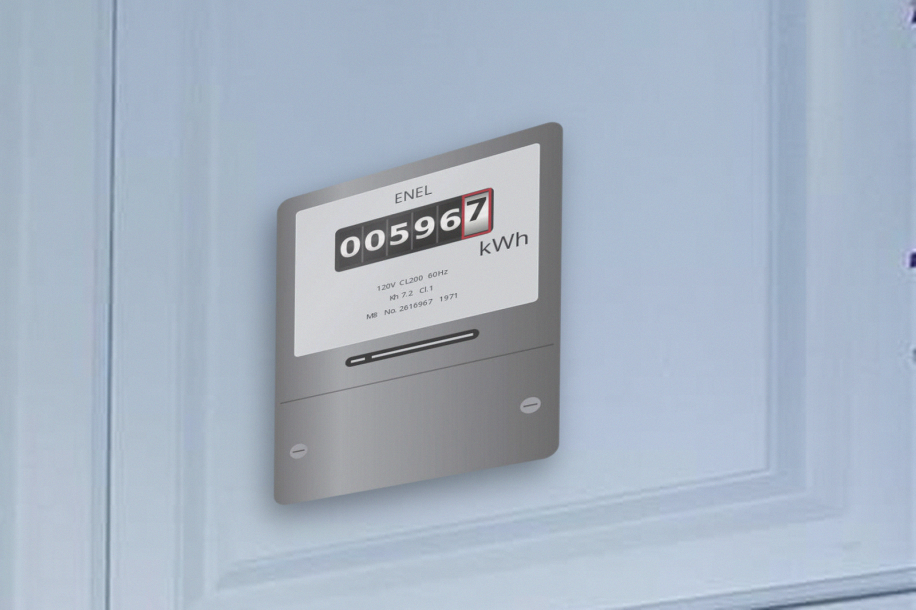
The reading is 596.7 kWh
